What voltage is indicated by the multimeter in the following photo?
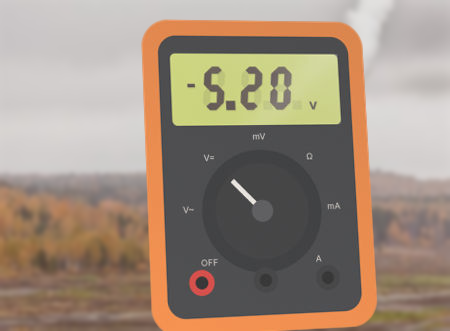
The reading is -5.20 V
